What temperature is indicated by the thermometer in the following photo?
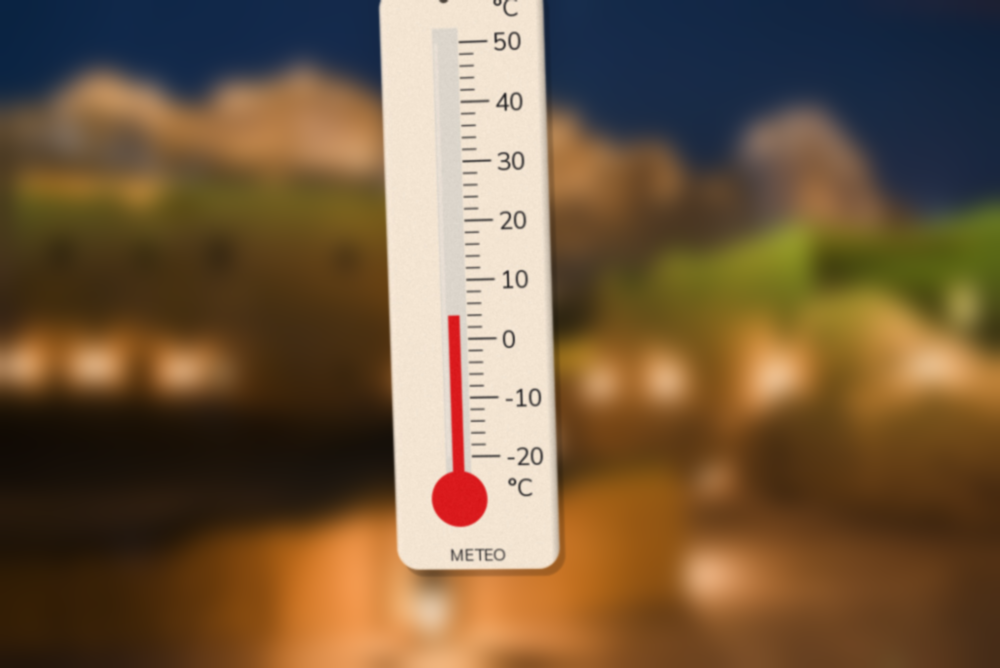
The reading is 4 °C
